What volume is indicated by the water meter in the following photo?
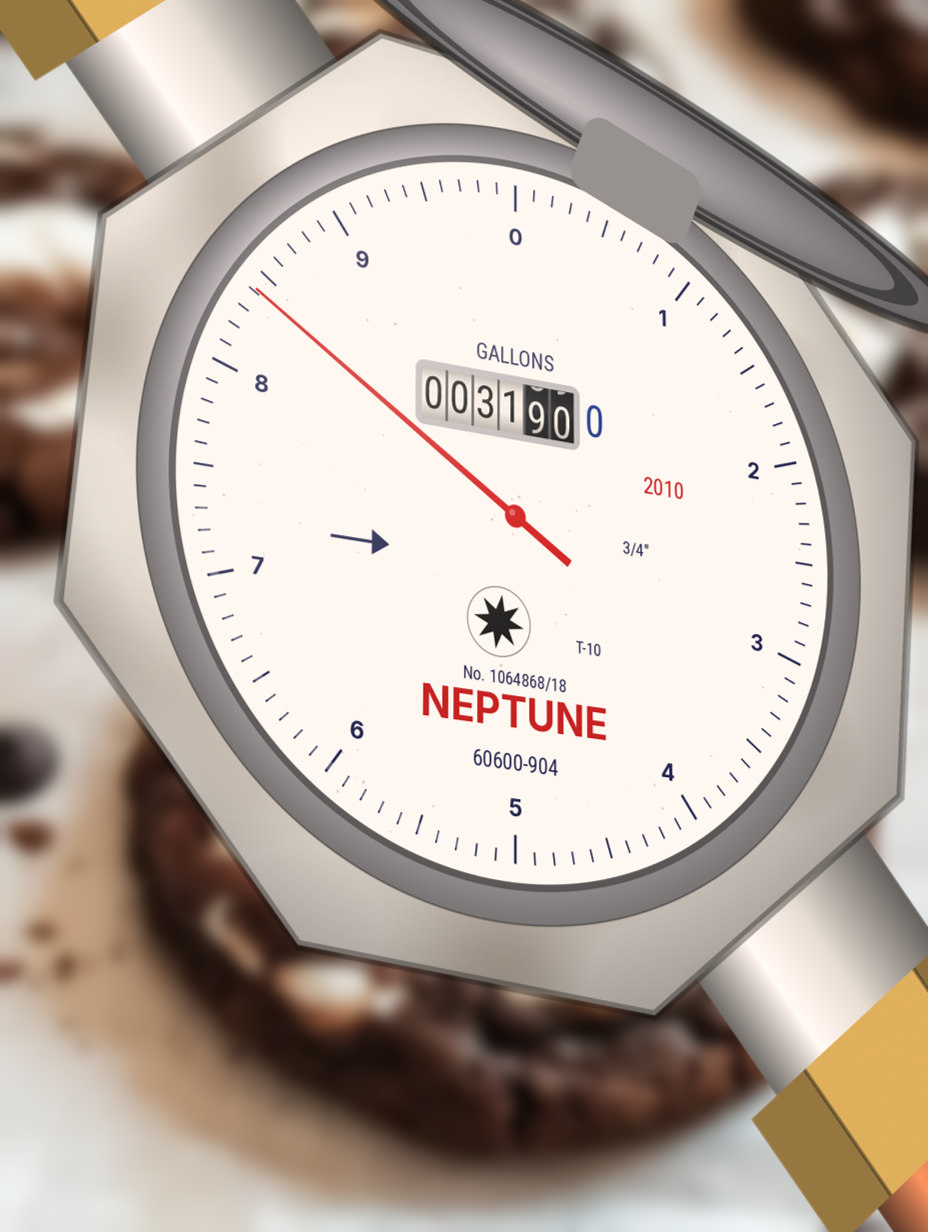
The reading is 31898.4 gal
